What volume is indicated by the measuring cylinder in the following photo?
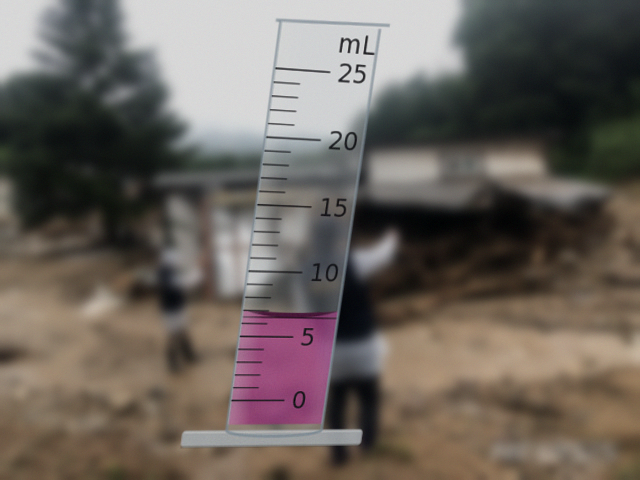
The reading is 6.5 mL
